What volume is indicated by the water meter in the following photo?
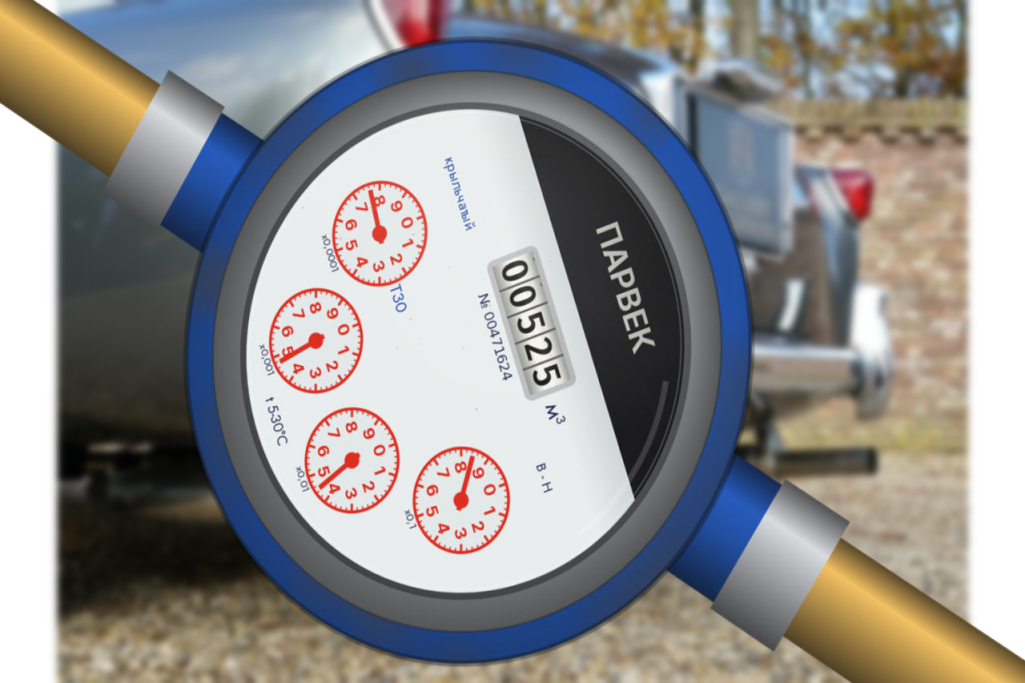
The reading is 525.8447 m³
